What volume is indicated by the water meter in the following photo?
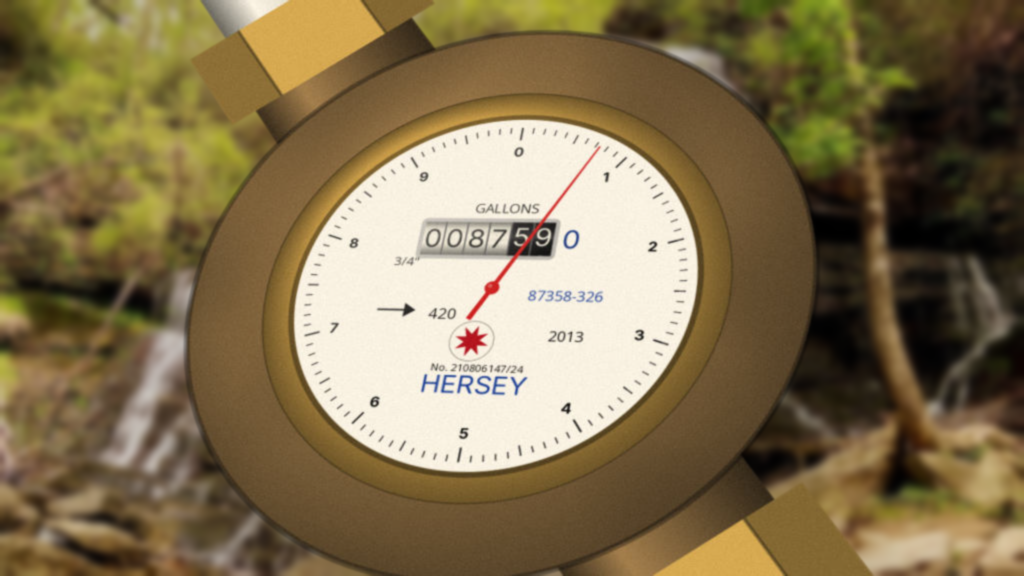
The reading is 87590.7 gal
